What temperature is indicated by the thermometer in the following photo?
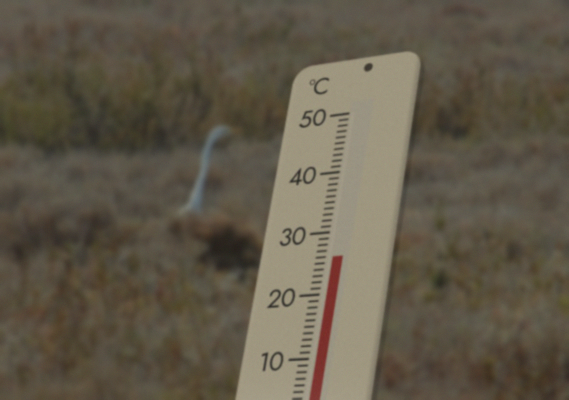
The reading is 26 °C
